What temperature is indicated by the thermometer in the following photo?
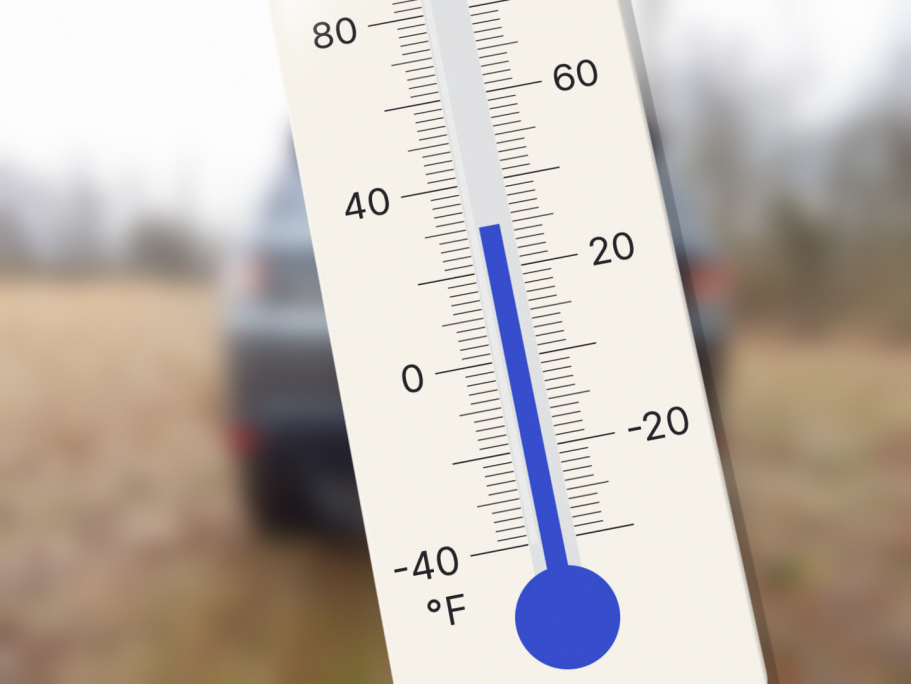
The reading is 30 °F
